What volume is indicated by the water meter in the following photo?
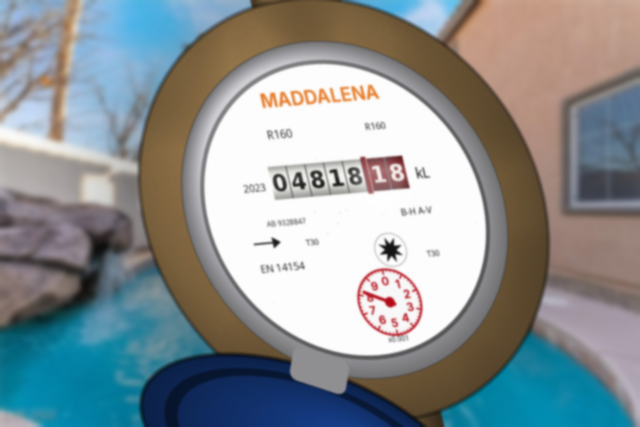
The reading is 4818.188 kL
